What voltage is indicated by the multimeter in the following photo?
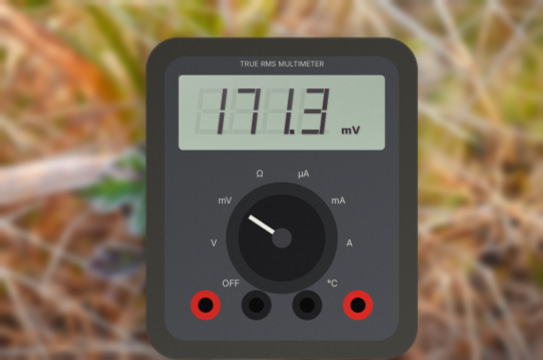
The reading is 171.3 mV
